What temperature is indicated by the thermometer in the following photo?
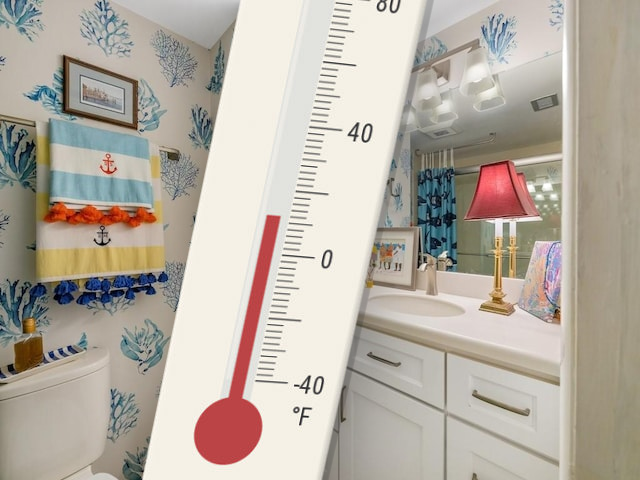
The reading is 12 °F
